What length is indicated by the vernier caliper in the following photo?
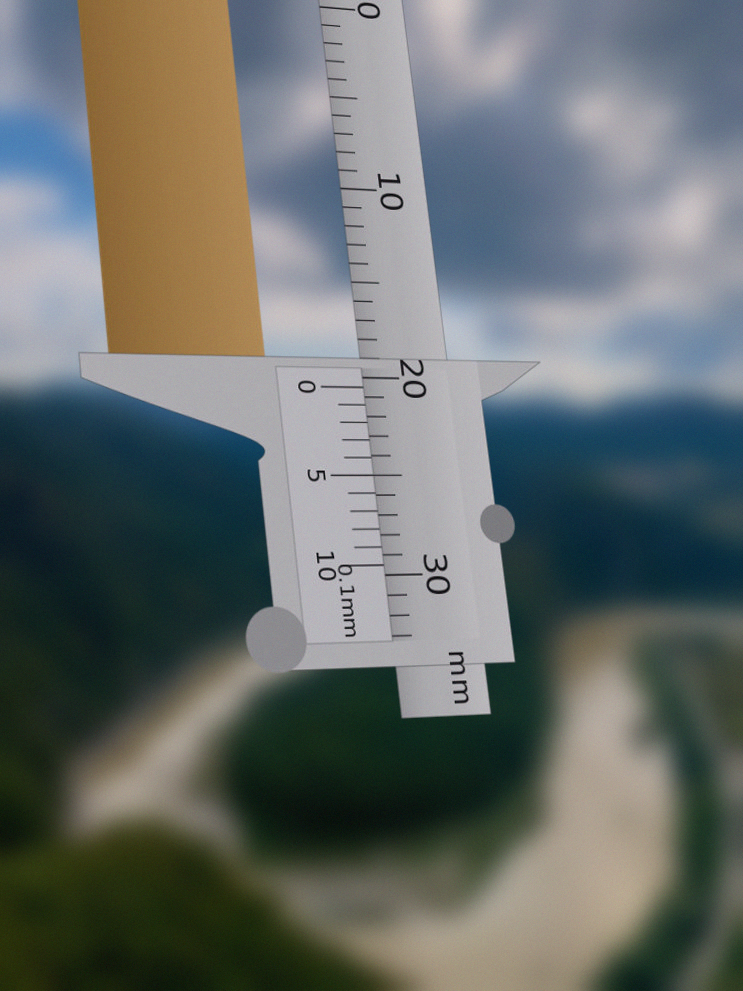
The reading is 20.5 mm
